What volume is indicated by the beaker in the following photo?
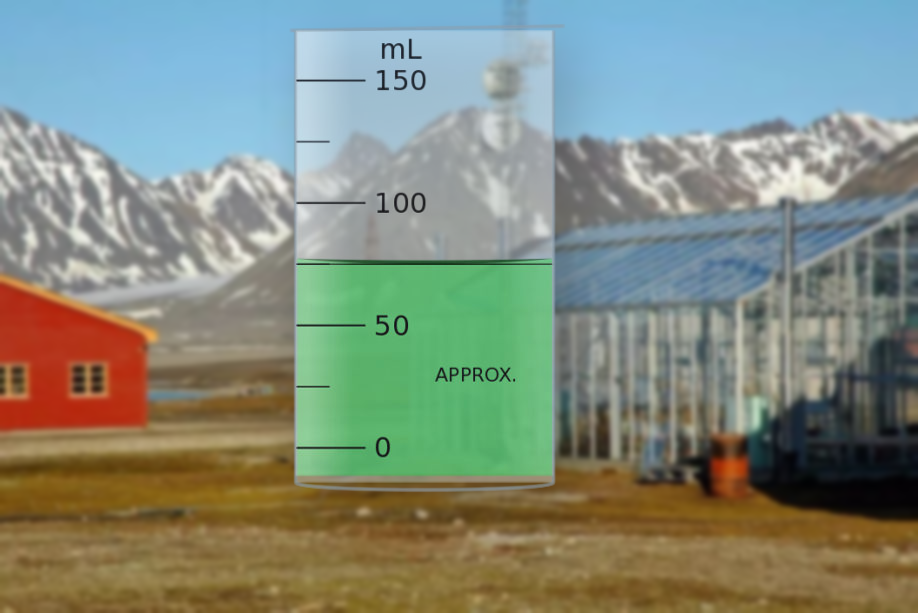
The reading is 75 mL
